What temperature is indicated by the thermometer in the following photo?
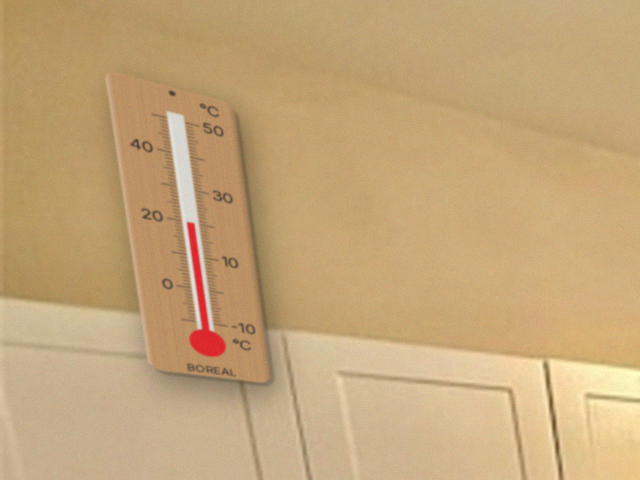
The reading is 20 °C
